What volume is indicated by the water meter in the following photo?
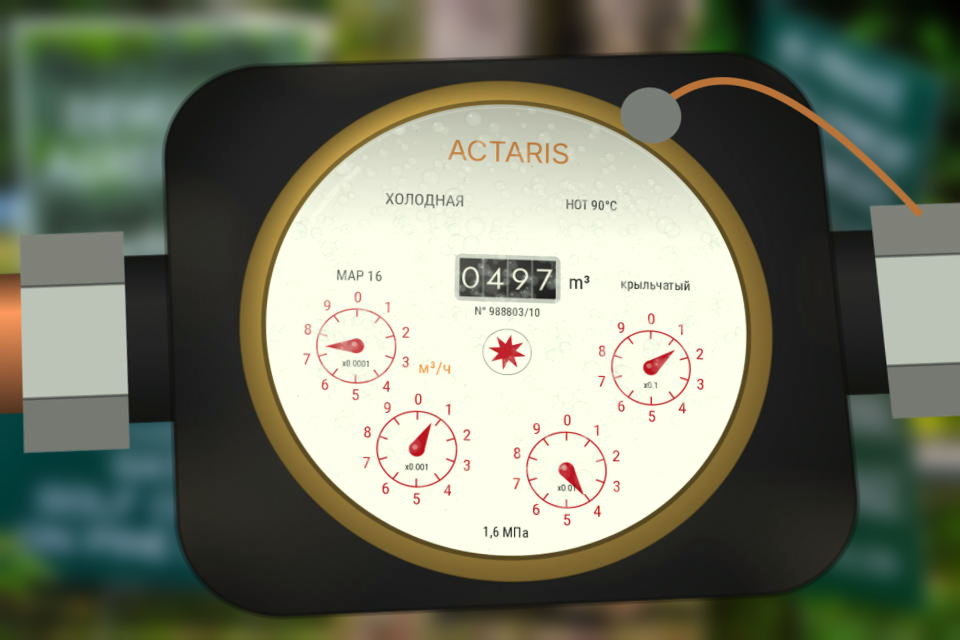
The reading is 497.1407 m³
